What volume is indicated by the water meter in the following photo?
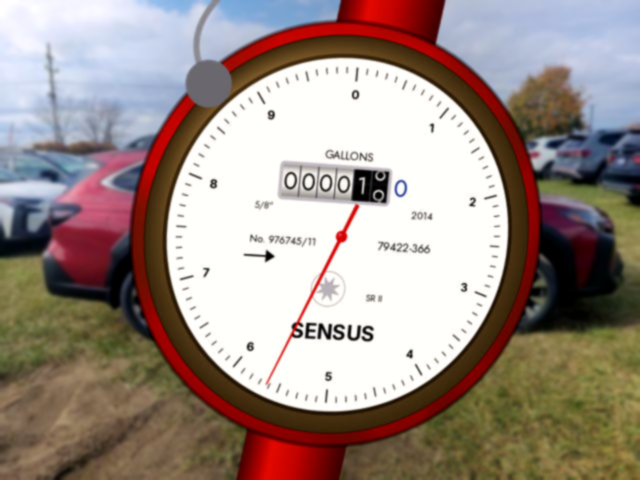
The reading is 185.6 gal
